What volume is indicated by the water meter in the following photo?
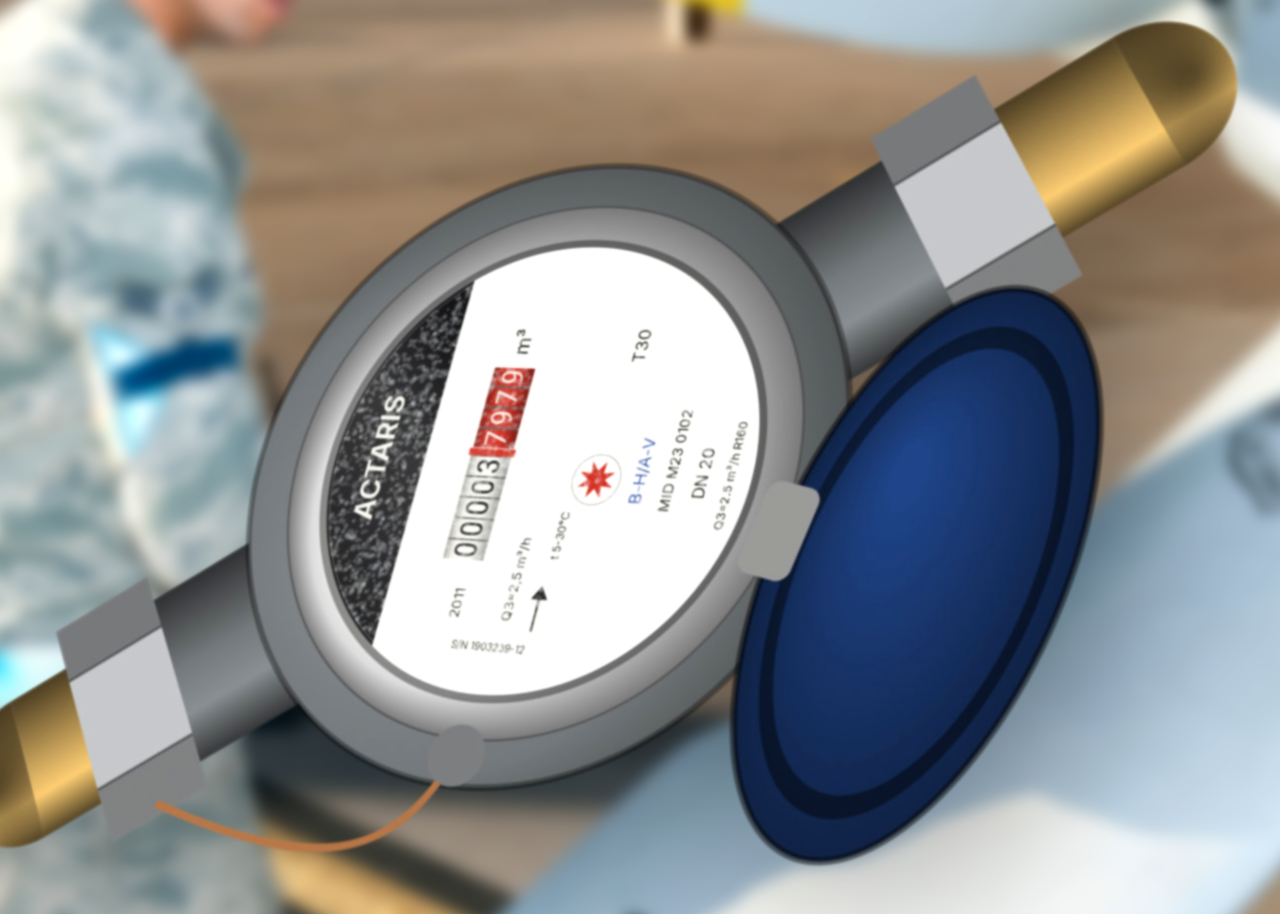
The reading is 3.7979 m³
